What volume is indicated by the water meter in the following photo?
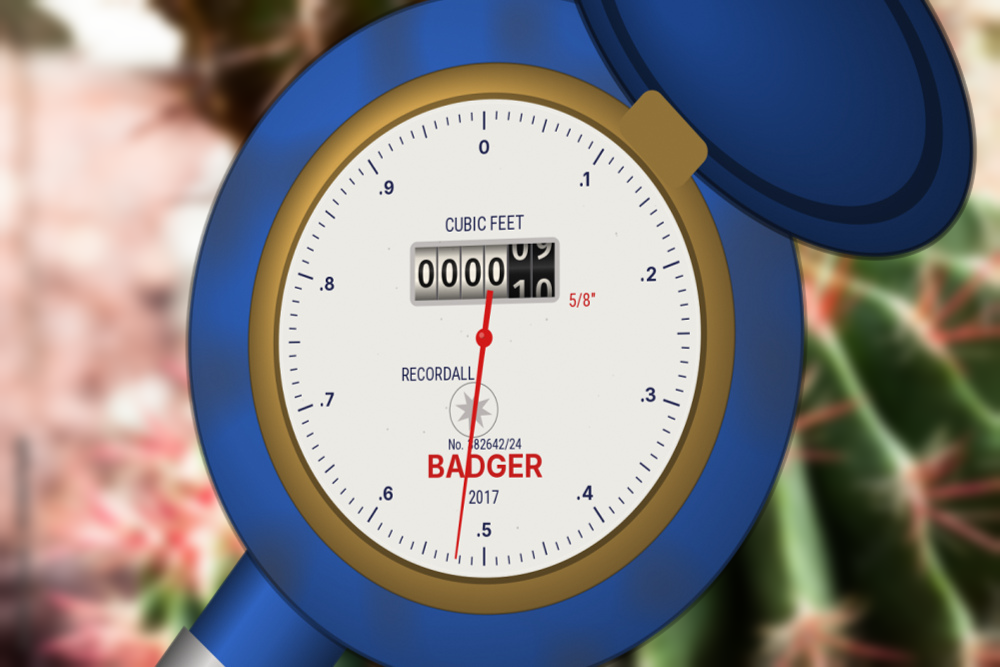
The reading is 9.52 ft³
